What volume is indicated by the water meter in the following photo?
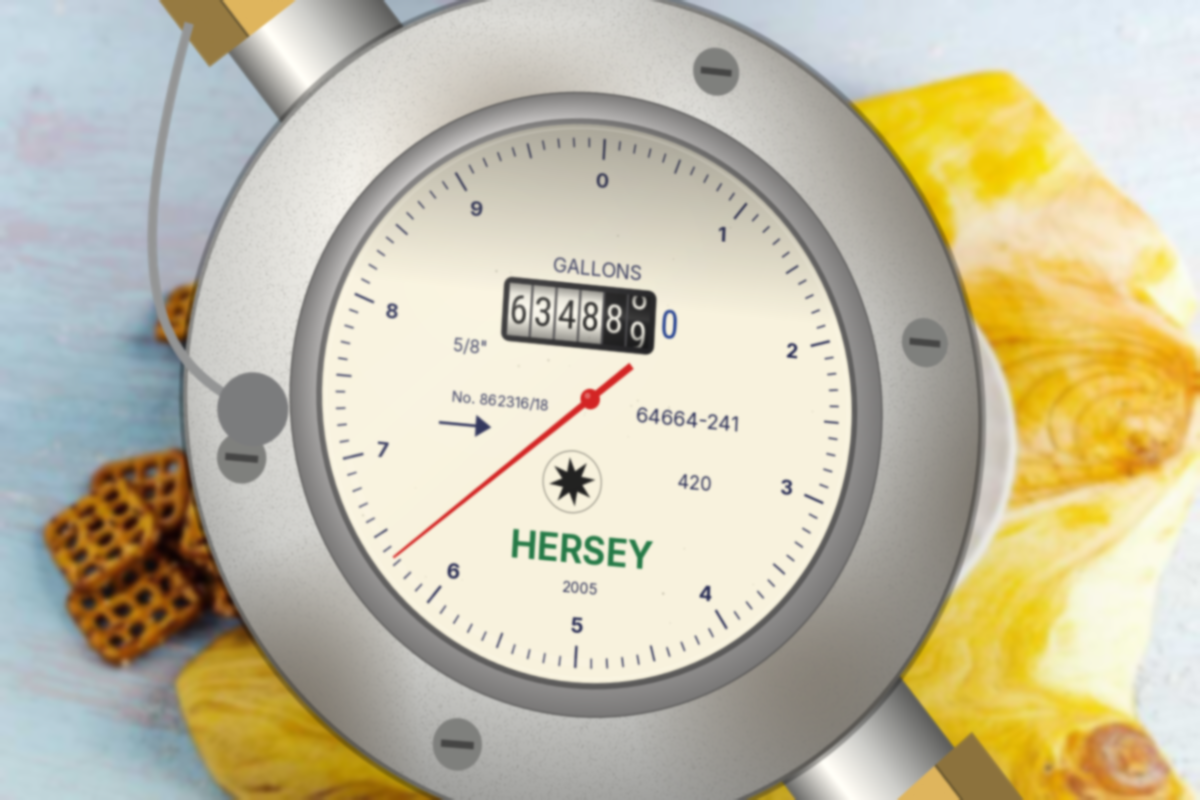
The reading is 6348886.3 gal
